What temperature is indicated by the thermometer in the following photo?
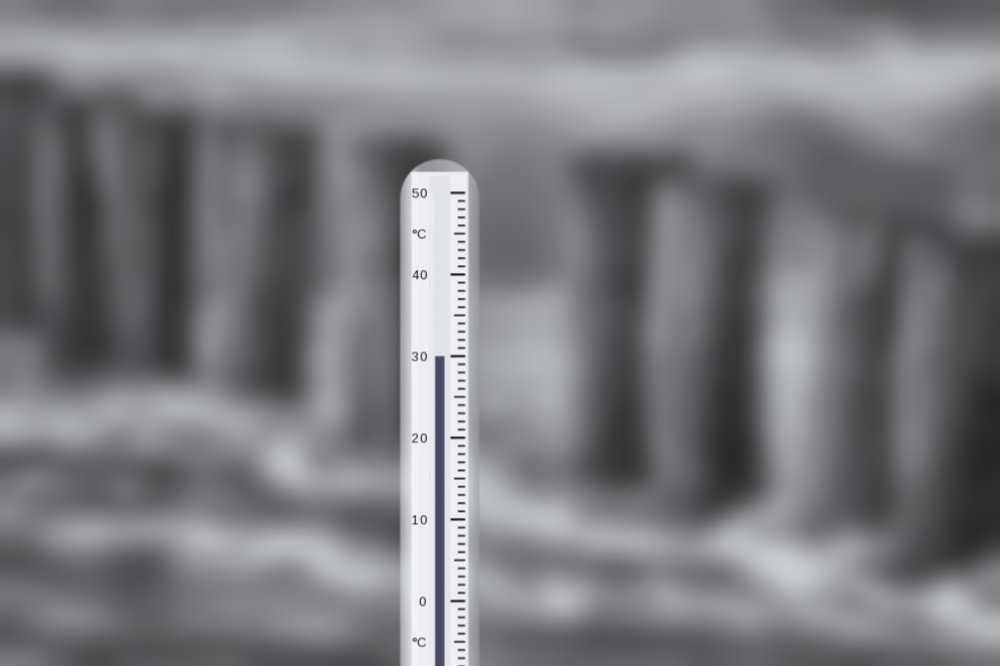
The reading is 30 °C
